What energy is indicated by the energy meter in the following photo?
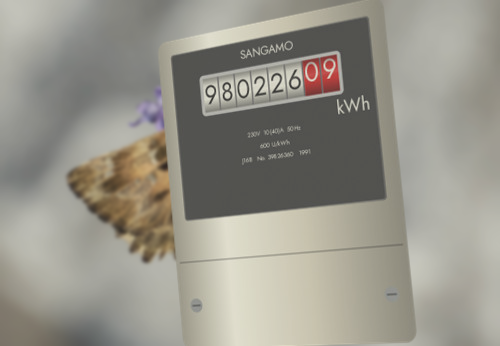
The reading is 980226.09 kWh
